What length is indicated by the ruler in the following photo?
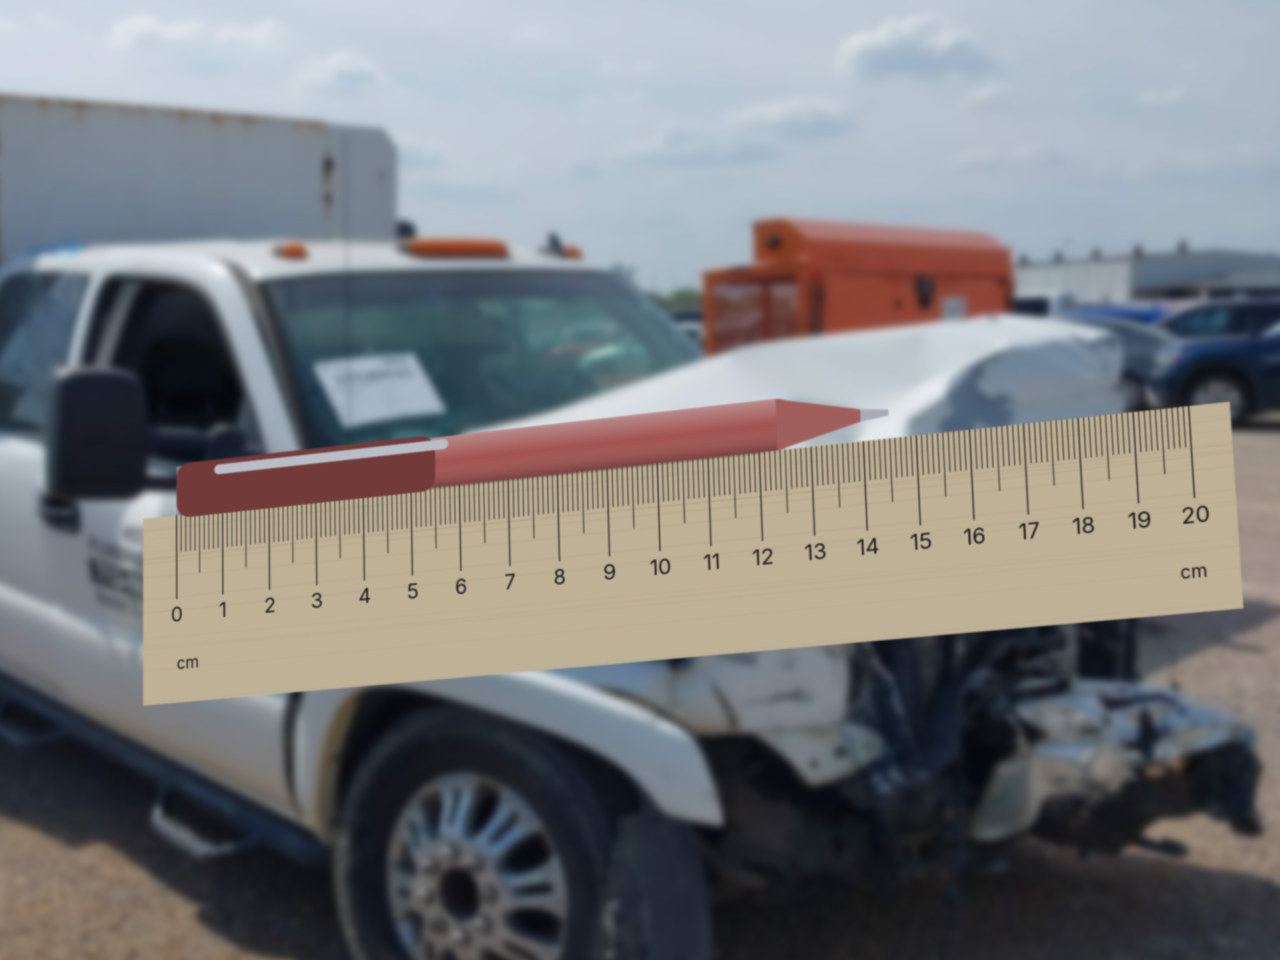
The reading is 14.5 cm
